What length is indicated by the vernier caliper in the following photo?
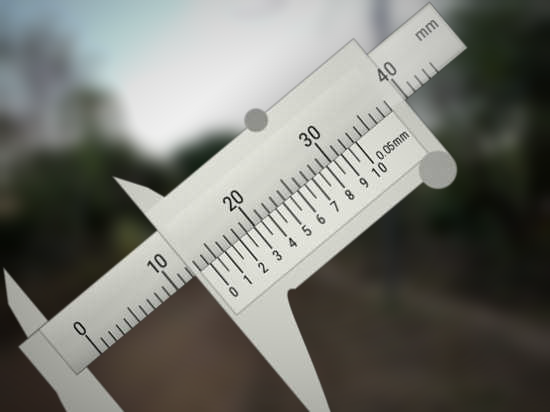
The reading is 14.2 mm
